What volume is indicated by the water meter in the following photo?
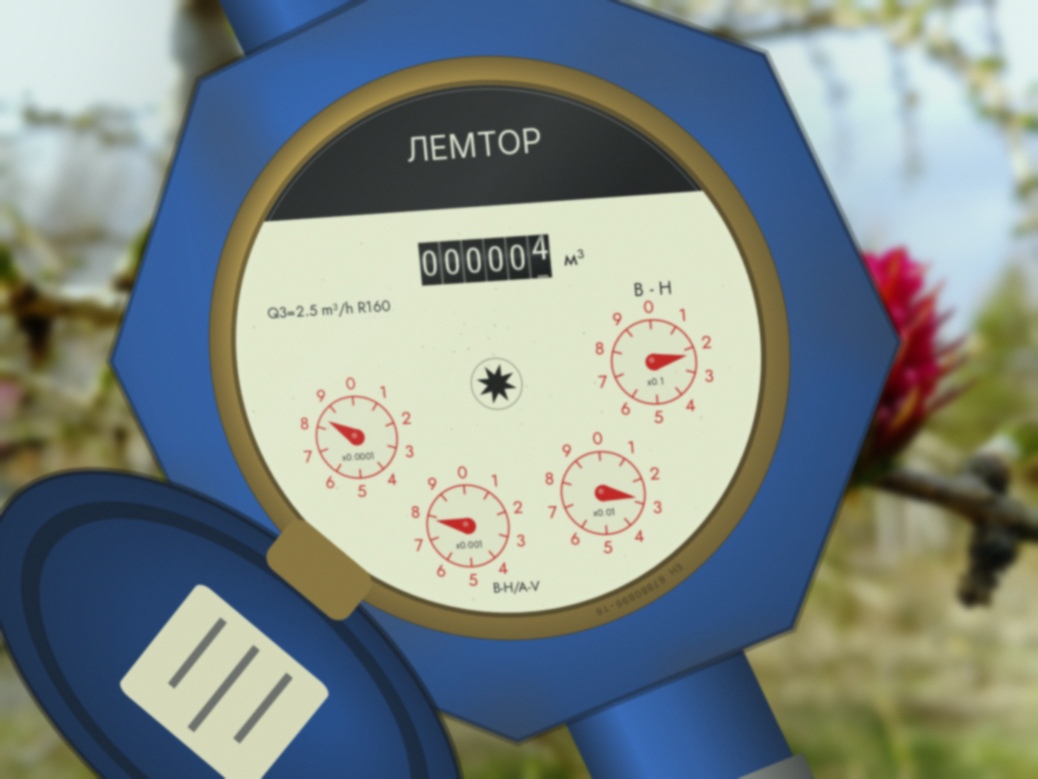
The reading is 4.2278 m³
